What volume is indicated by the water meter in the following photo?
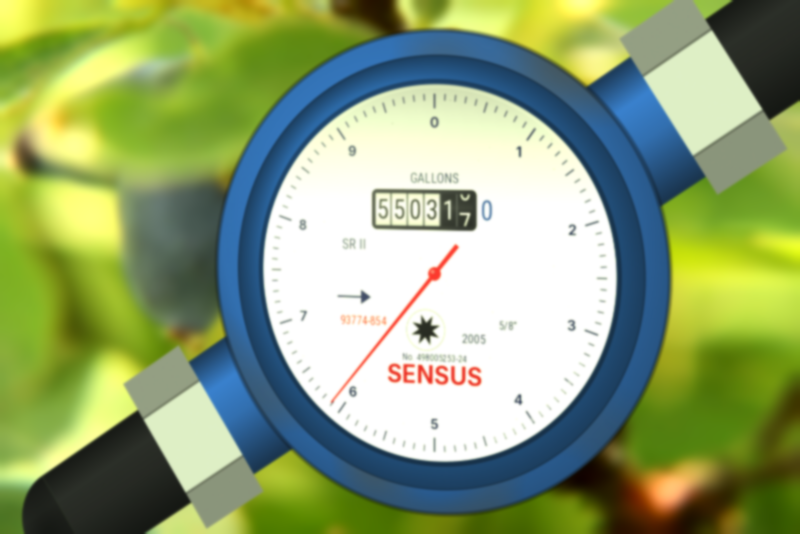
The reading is 5503166.1 gal
